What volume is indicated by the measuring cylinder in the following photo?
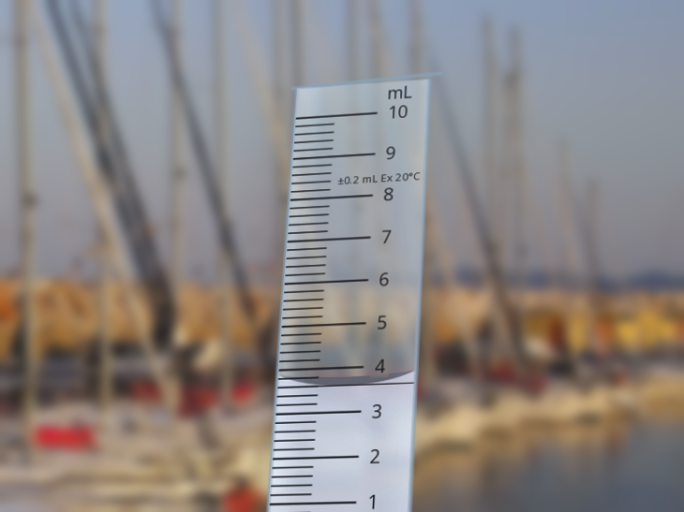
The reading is 3.6 mL
